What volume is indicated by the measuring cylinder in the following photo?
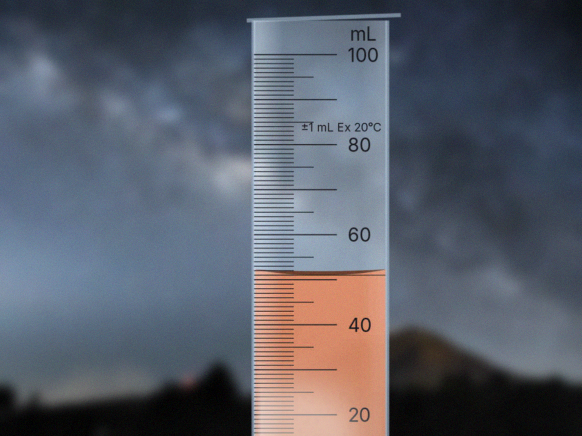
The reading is 51 mL
